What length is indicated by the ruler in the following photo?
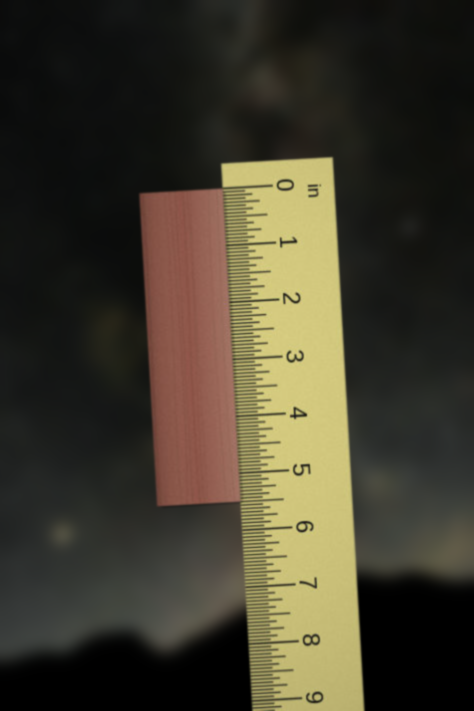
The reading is 5.5 in
